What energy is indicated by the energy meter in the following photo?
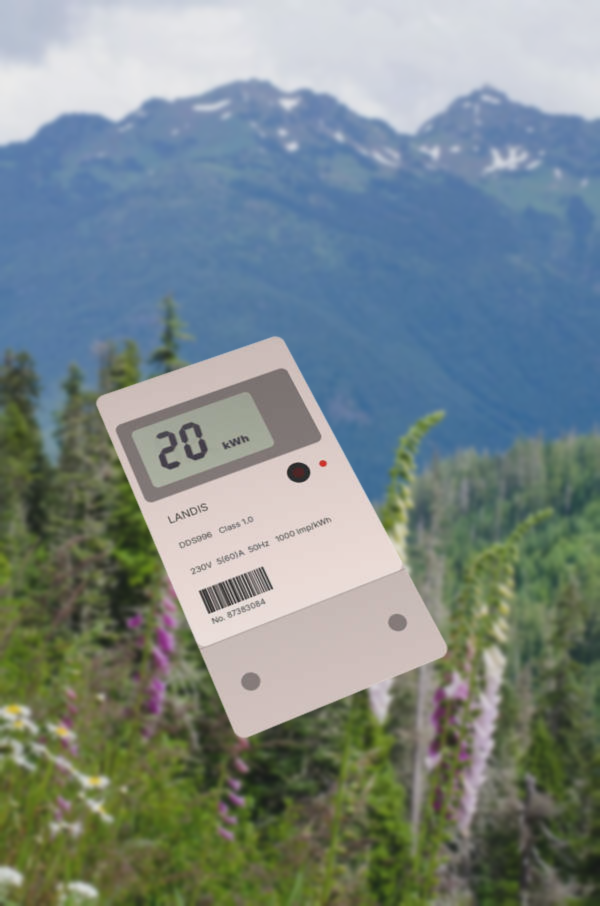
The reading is 20 kWh
